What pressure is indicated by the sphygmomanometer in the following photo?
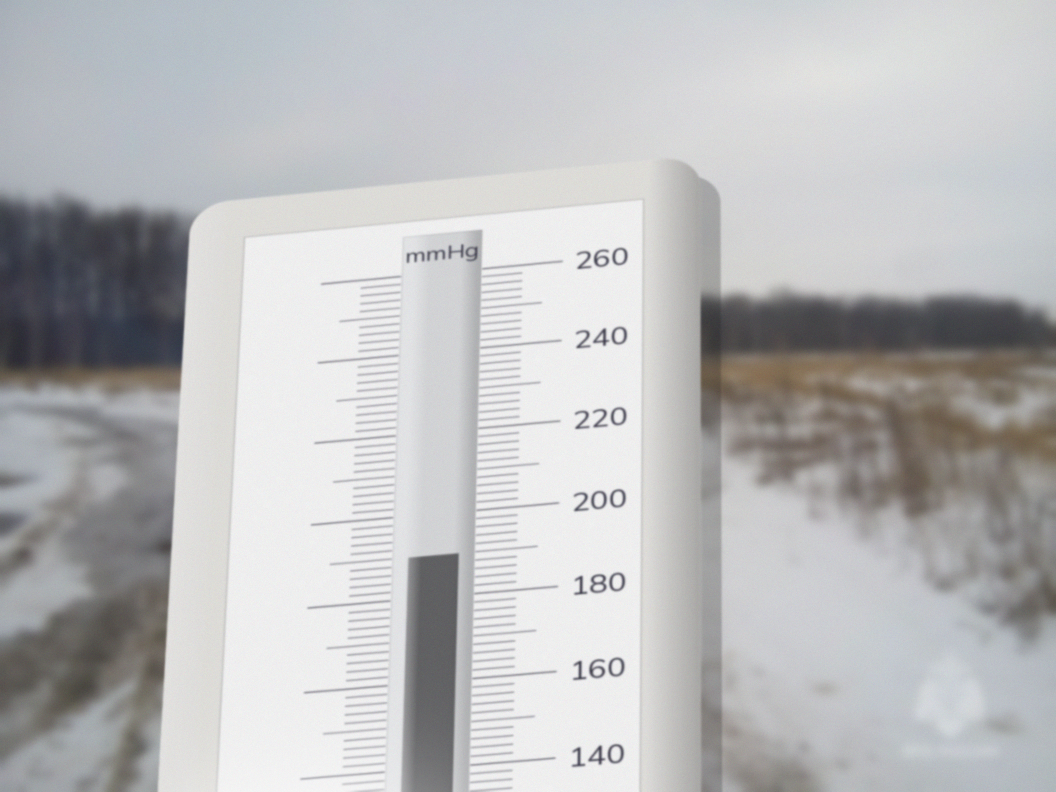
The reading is 190 mmHg
